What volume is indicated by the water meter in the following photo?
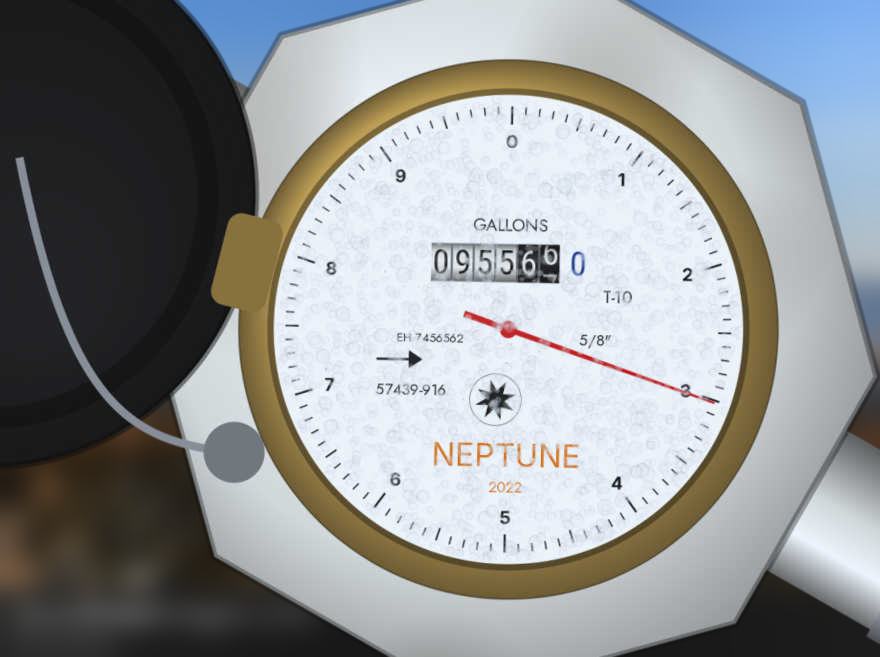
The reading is 955663.0 gal
